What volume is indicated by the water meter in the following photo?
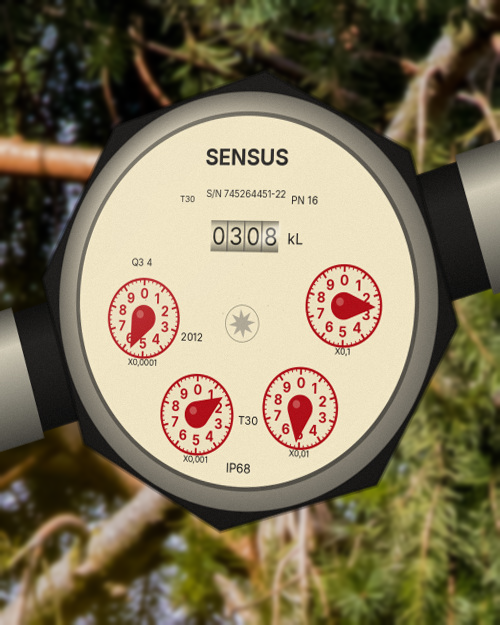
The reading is 308.2515 kL
